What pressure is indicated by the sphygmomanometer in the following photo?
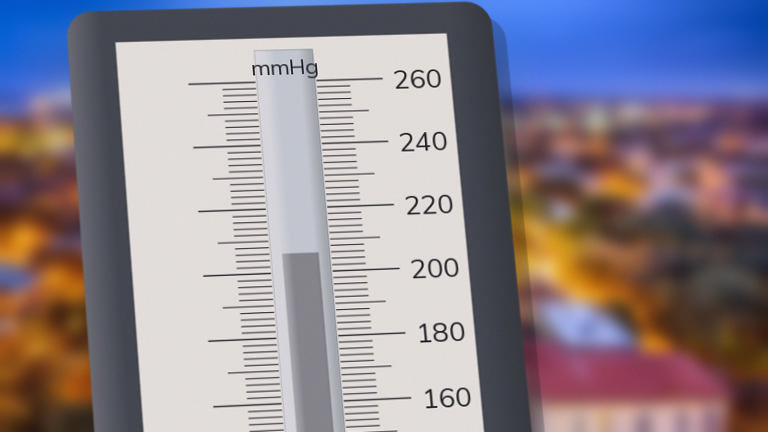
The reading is 206 mmHg
